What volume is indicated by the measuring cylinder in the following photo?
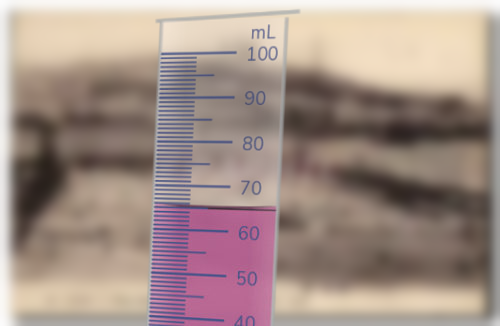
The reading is 65 mL
